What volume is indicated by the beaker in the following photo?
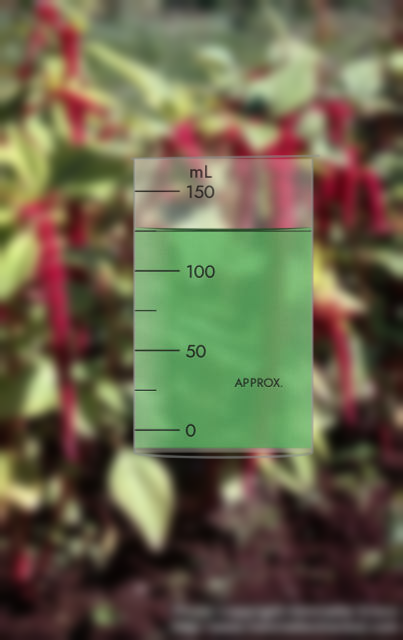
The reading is 125 mL
